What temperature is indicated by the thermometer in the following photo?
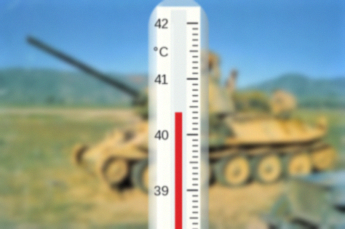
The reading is 40.4 °C
